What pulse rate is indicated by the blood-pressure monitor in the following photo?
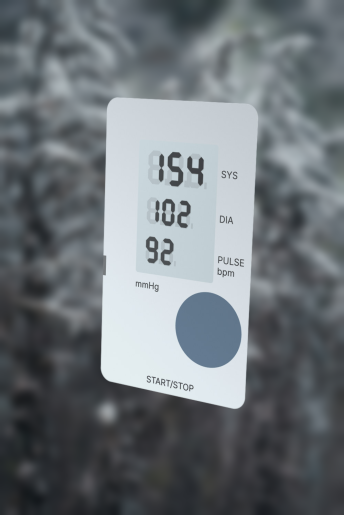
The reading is 92 bpm
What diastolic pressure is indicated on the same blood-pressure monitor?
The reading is 102 mmHg
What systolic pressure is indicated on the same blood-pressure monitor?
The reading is 154 mmHg
